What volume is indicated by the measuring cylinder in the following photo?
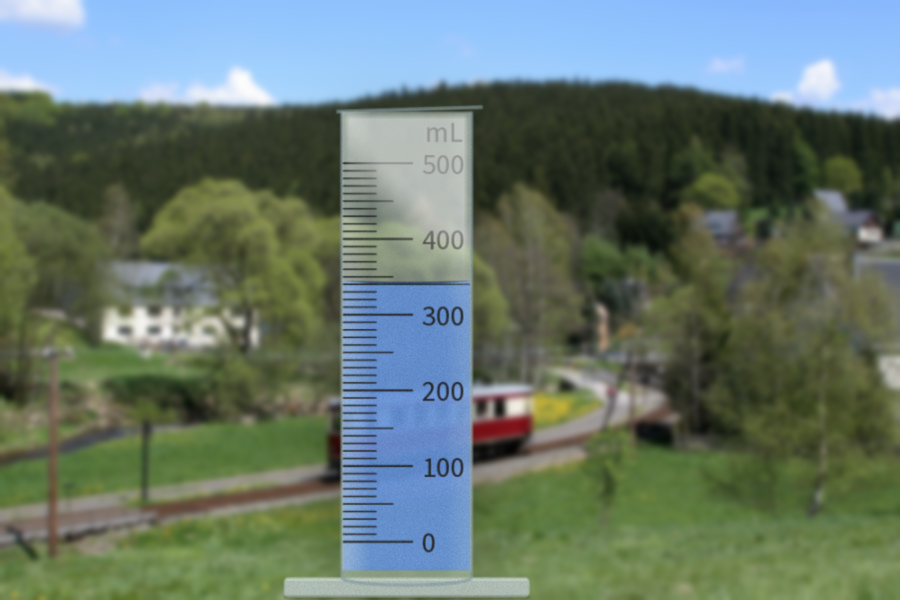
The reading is 340 mL
